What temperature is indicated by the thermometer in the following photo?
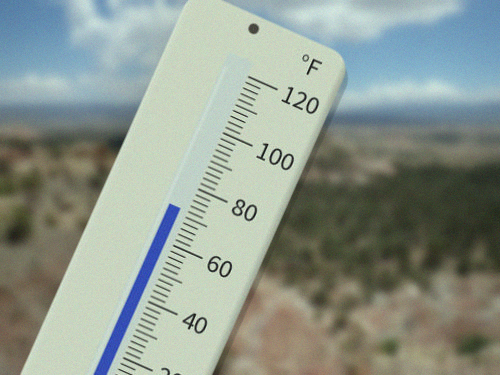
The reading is 72 °F
